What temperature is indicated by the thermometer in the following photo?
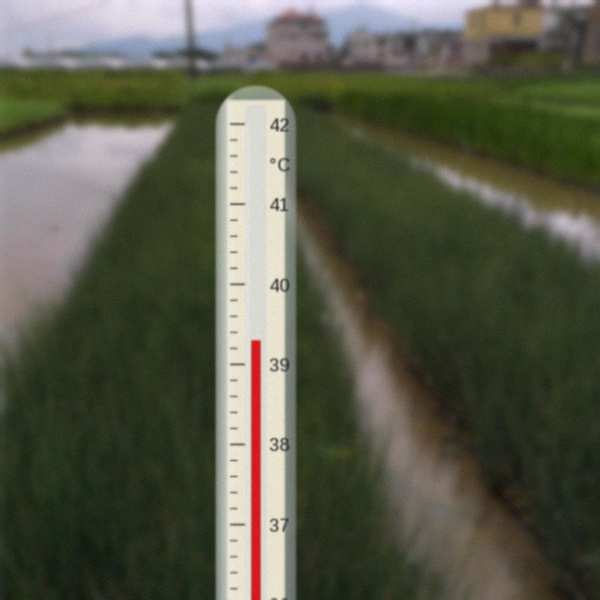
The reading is 39.3 °C
